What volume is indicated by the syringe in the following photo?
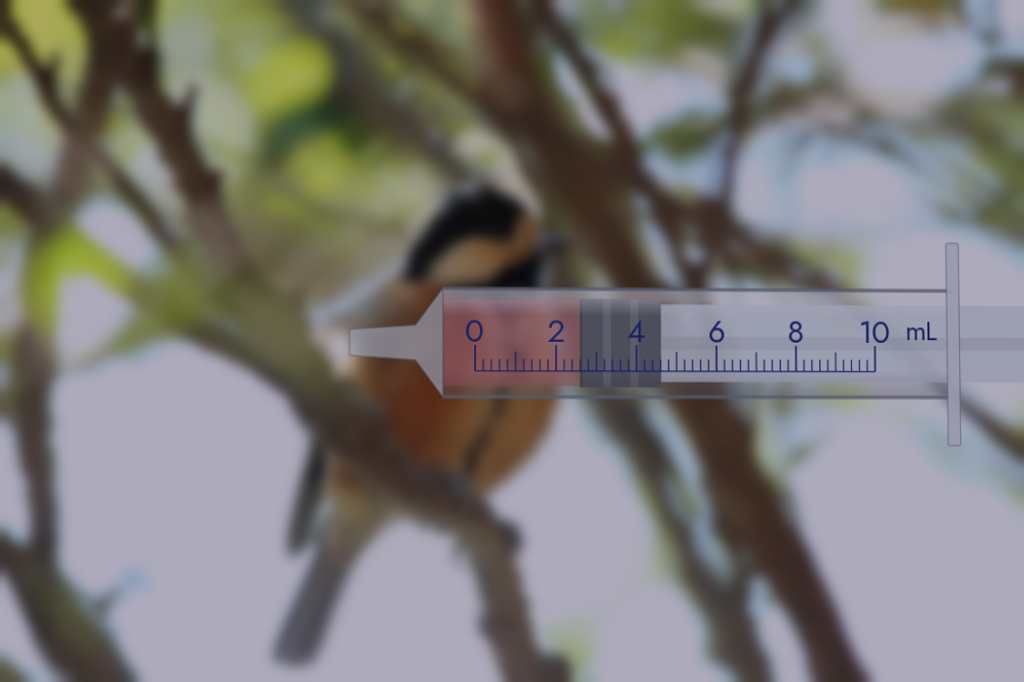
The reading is 2.6 mL
